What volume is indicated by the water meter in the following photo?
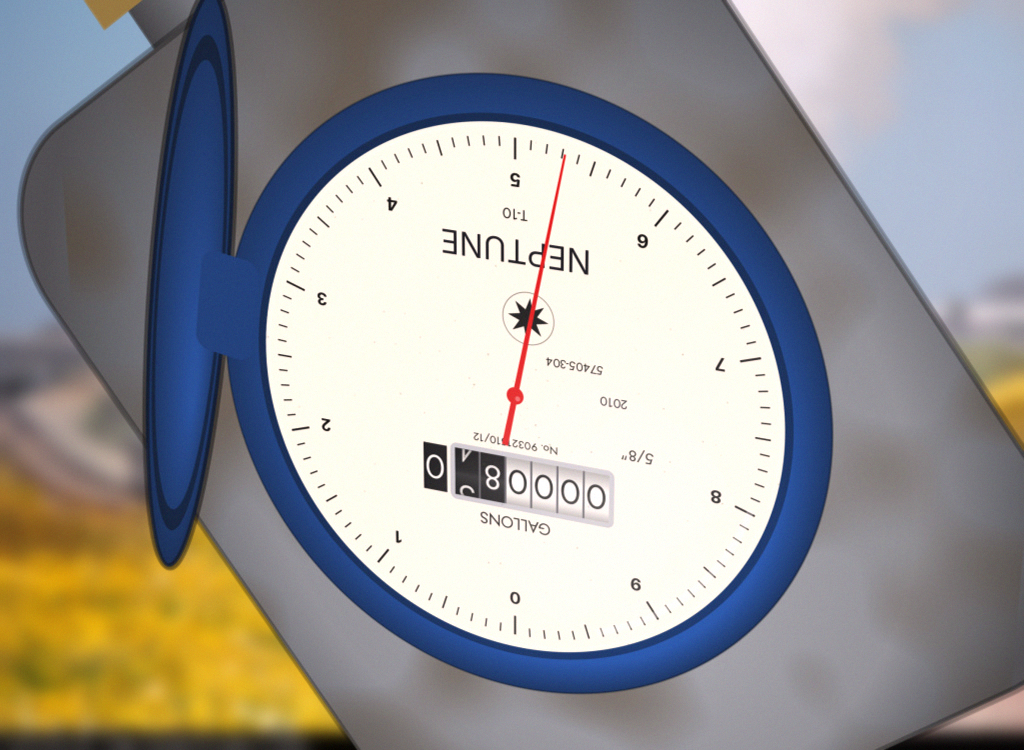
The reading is 835.3 gal
